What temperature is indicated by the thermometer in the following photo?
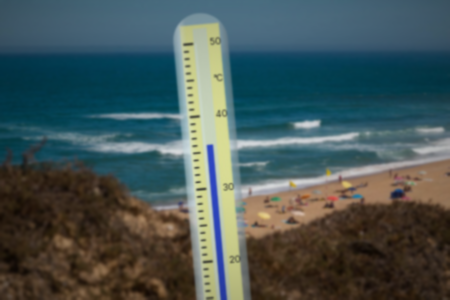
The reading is 36 °C
